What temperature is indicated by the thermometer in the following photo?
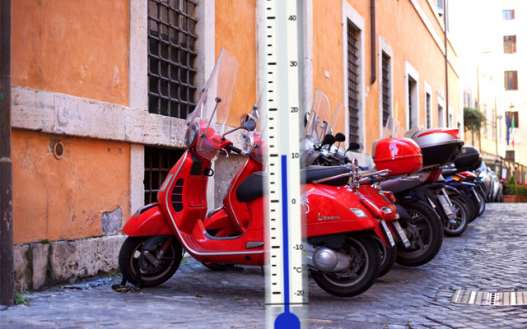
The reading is 10 °C
